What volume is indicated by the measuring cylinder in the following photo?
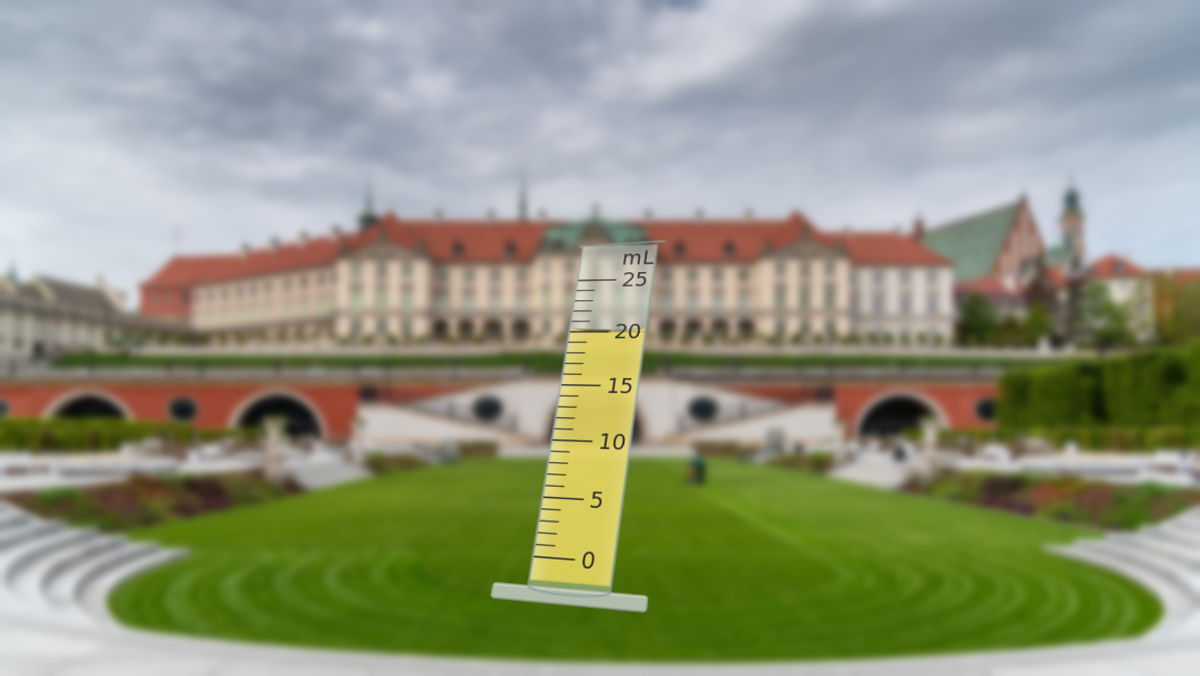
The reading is 20 mL
